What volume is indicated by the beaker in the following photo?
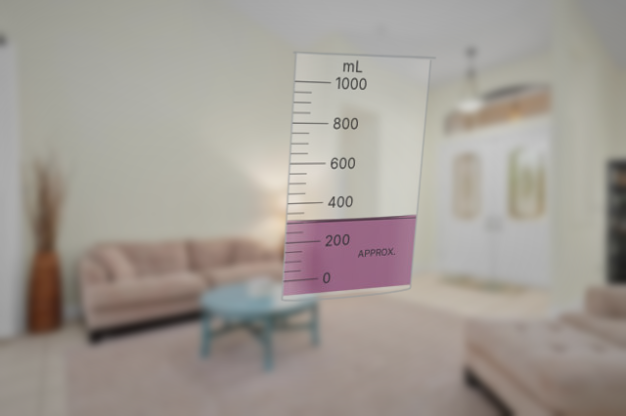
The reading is 300 mL
